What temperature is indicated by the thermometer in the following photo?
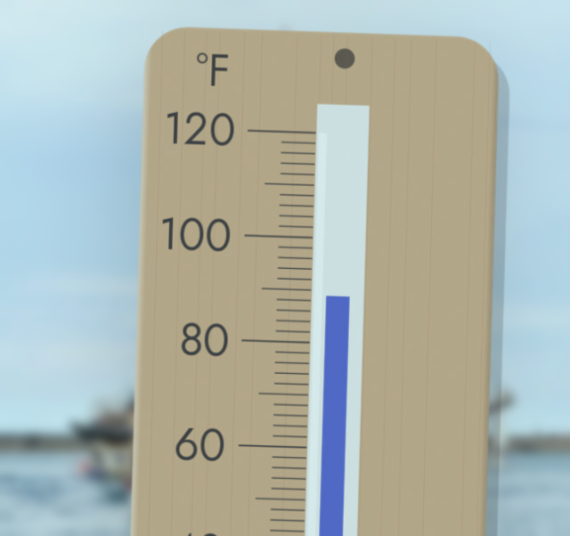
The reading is 89 °F
